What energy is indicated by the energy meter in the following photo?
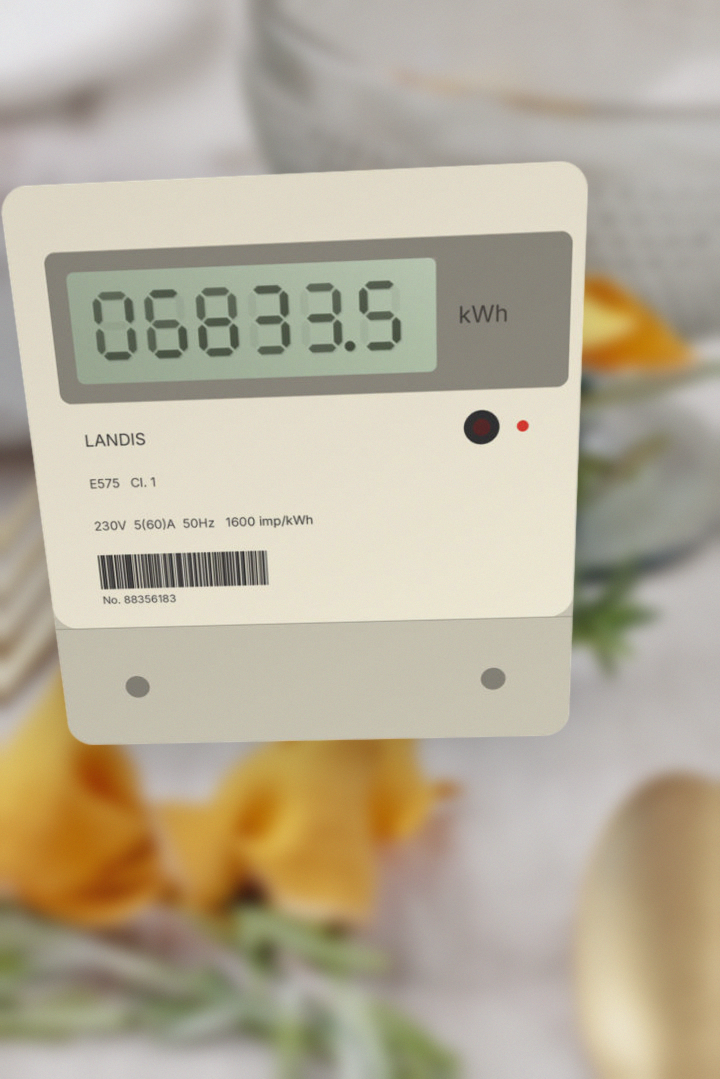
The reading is 6833.5 kWh
